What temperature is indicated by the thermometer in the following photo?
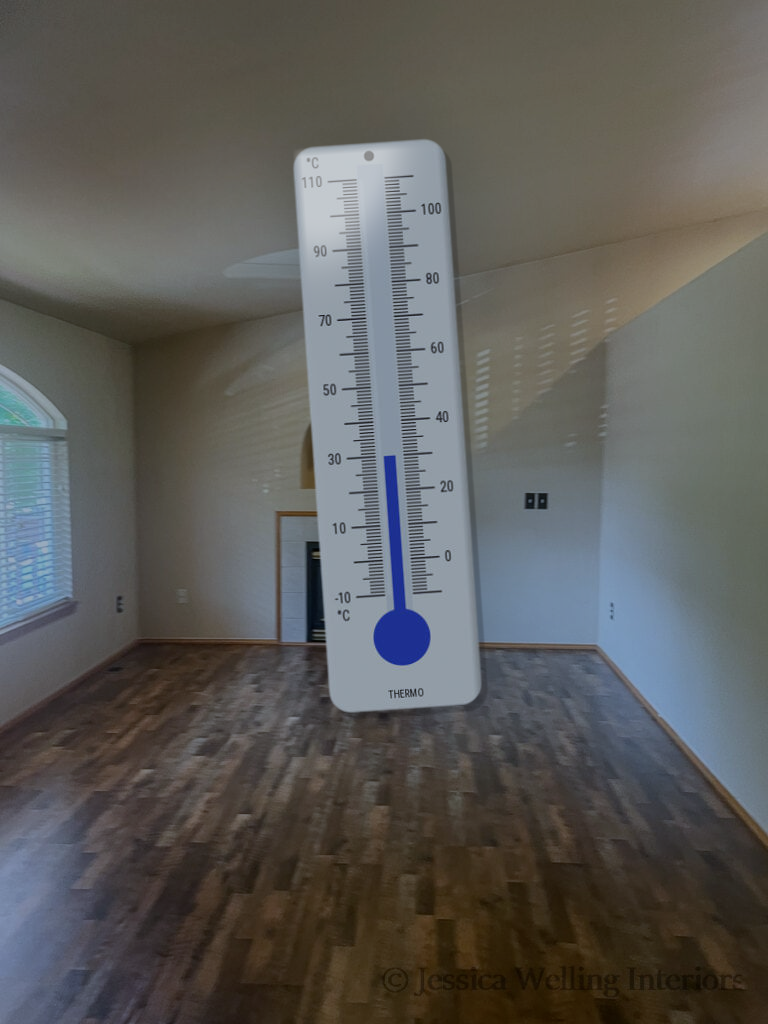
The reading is 30 °C
